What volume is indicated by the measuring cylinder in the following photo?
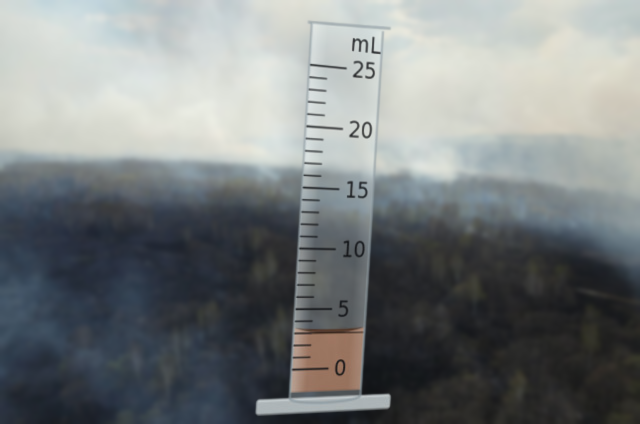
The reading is 3 mL
